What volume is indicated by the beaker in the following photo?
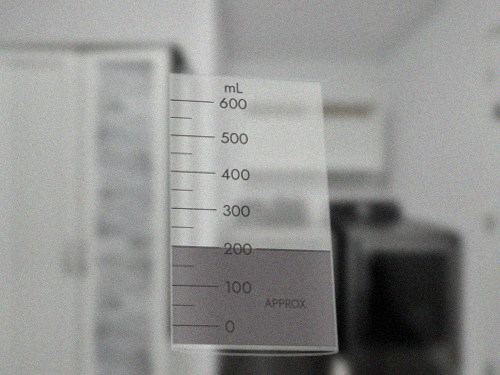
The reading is 200 mL
